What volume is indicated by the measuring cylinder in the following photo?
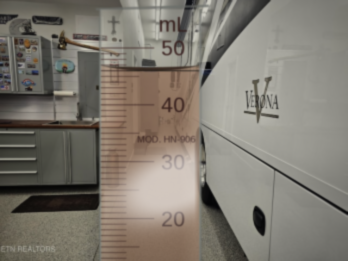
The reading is 46 mL
